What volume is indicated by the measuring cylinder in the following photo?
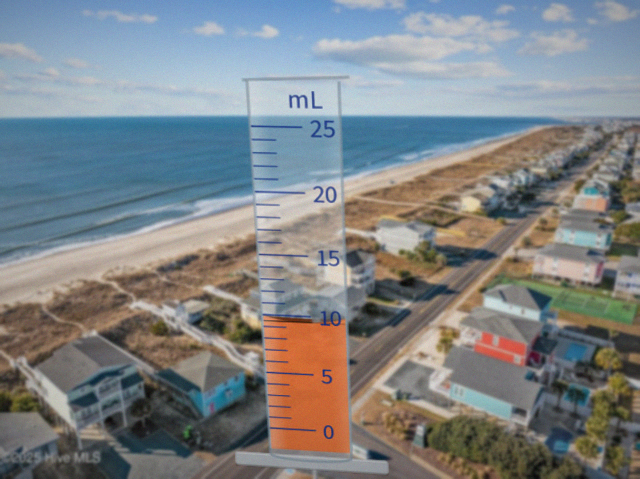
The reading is 9.5 mL
